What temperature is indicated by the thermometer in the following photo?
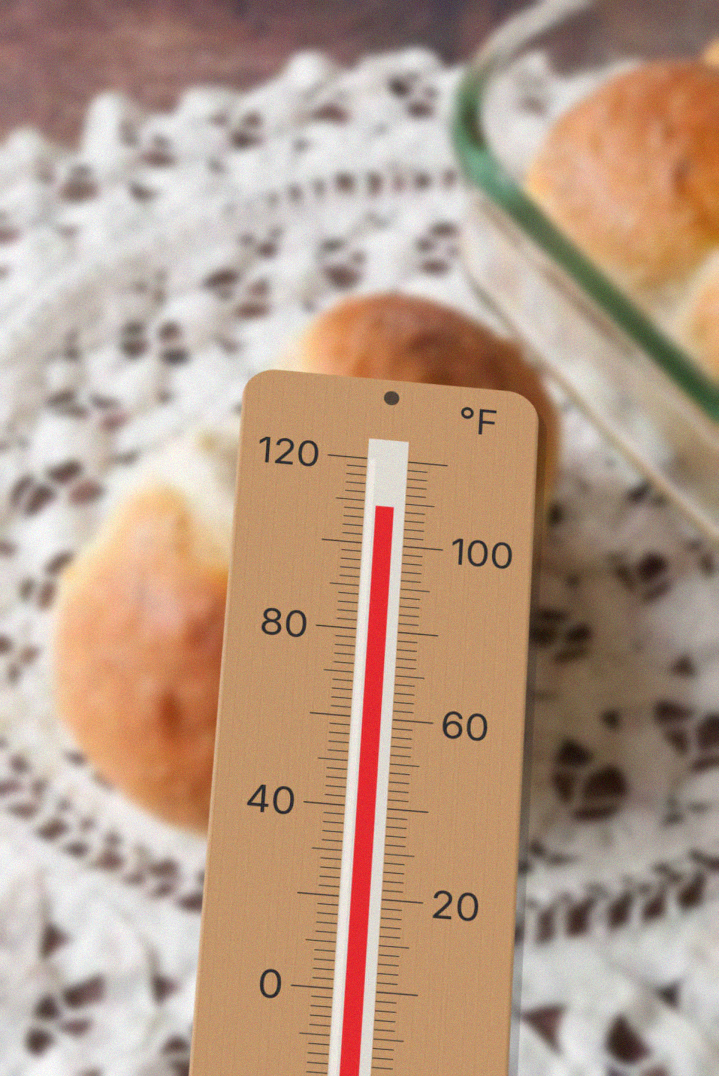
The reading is 109 °F
